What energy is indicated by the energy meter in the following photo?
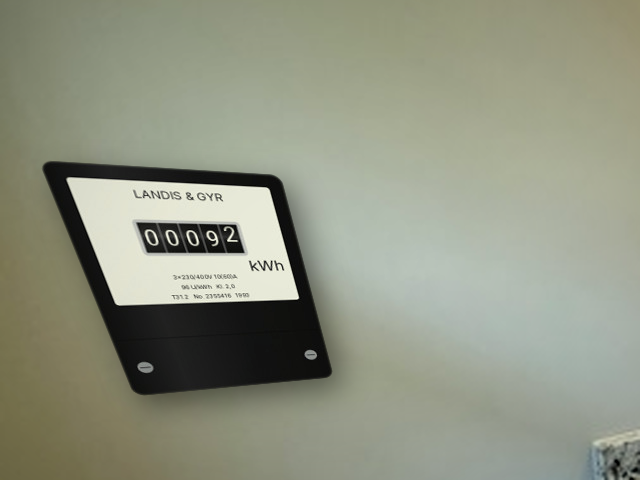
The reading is 92 kWh
